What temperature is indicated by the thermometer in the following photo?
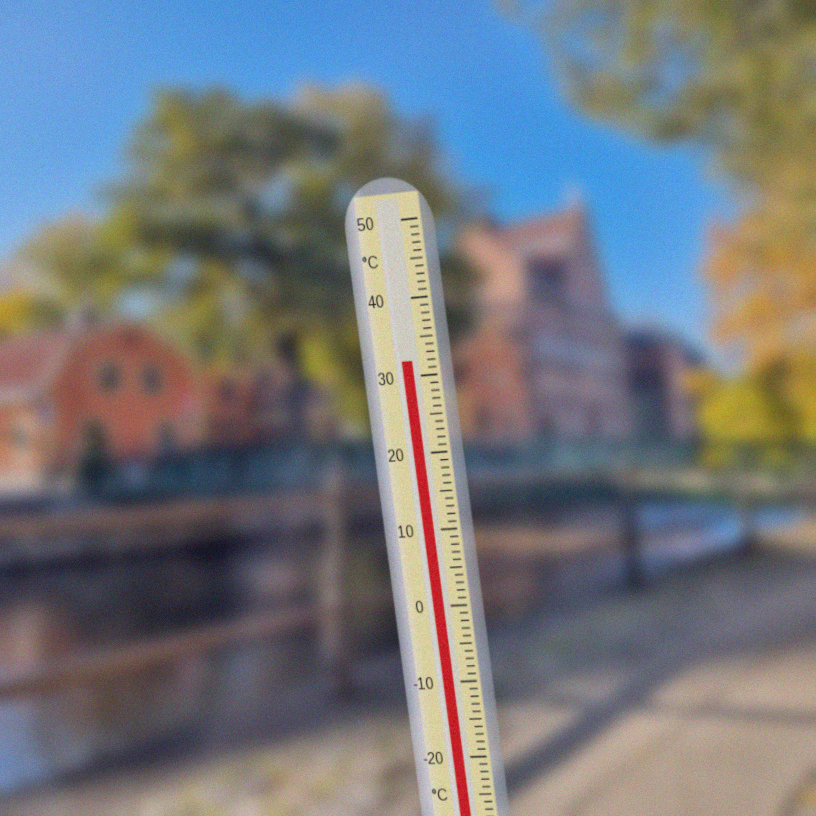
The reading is 32 °C
